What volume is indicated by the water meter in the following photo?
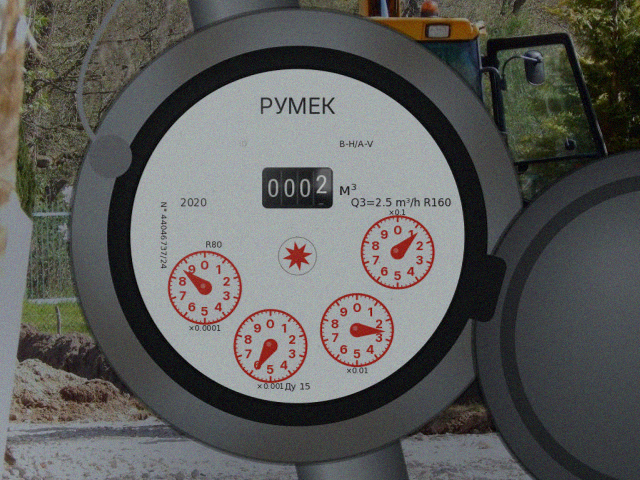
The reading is 2.1258 m³
